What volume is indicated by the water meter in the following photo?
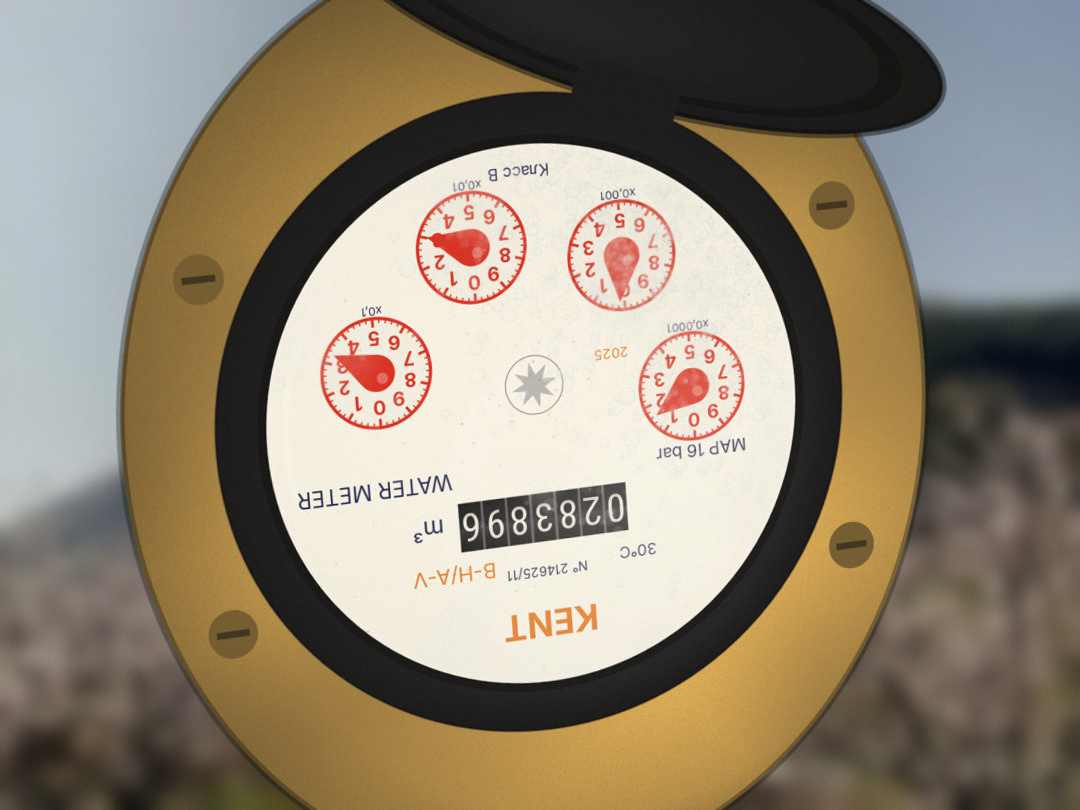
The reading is 283896.3301 m³
